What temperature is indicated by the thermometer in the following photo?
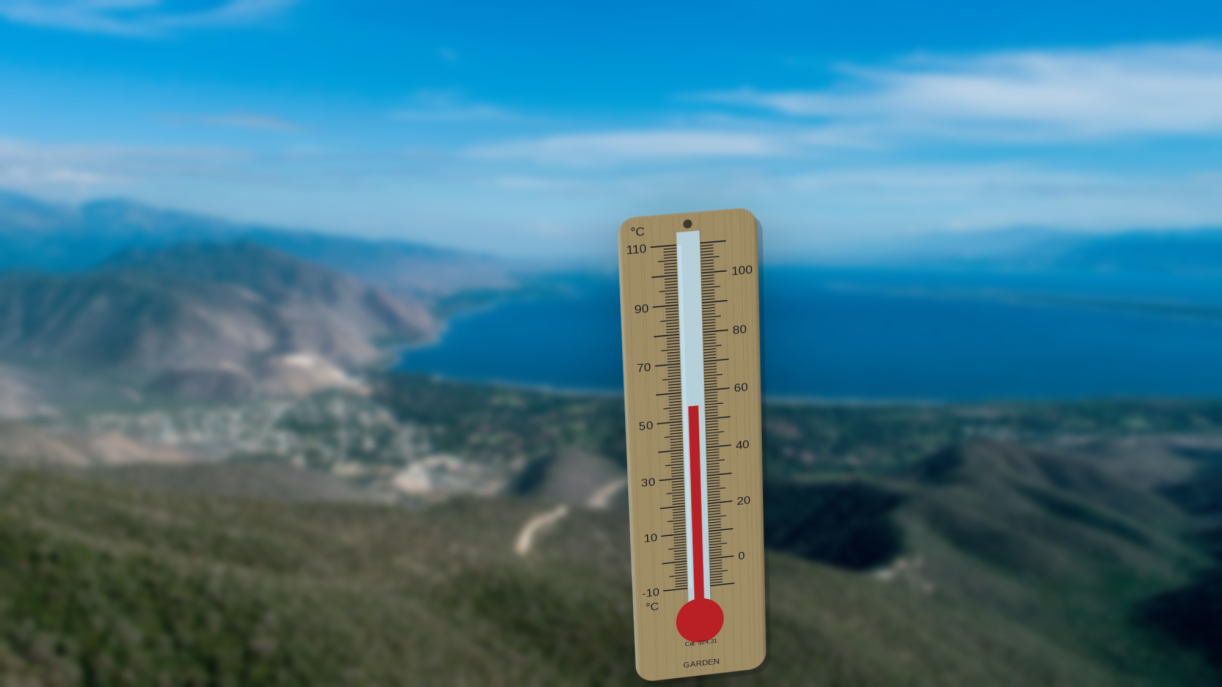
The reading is 55 °C
